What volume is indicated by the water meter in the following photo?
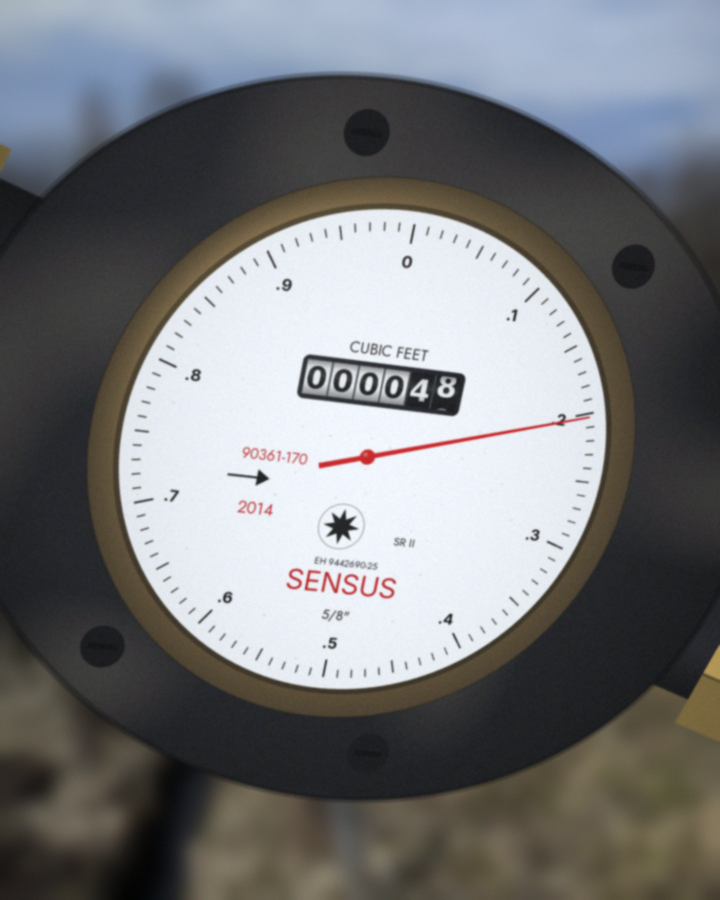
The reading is 48.20 ft³
